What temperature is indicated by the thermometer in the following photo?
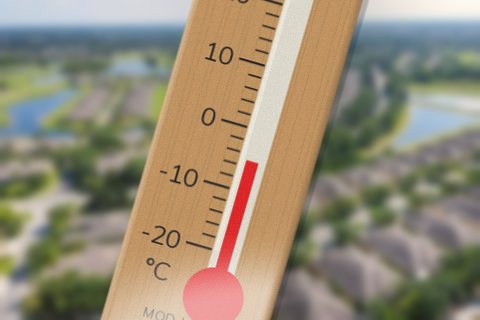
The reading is -5 °C
